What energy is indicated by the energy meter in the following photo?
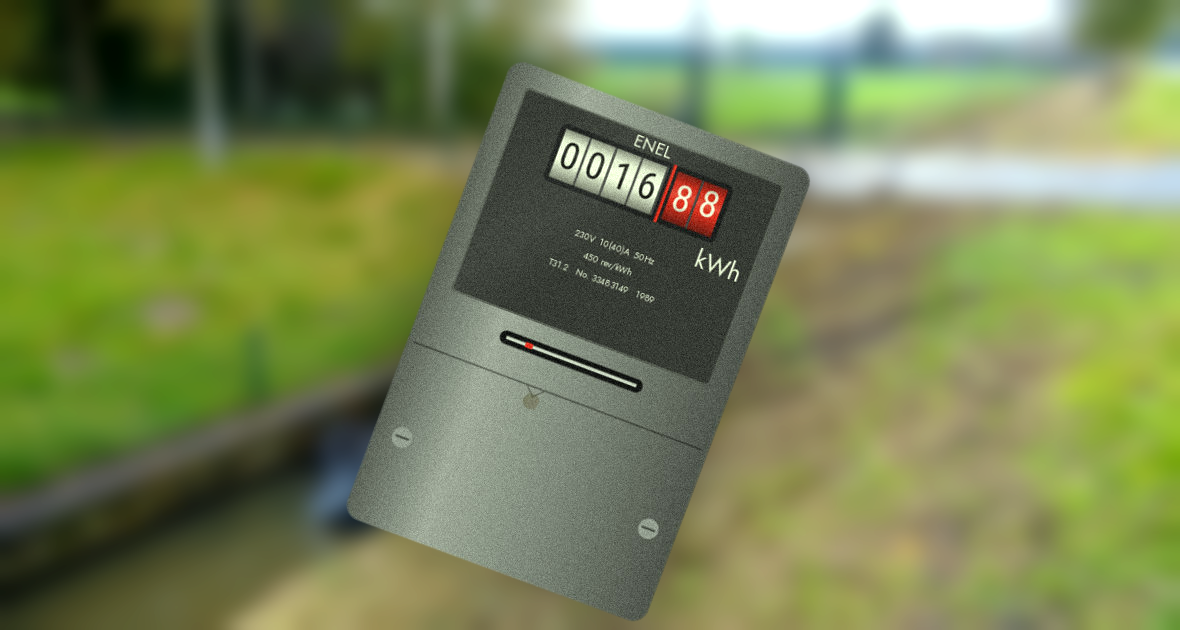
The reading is 16.88 kWh
